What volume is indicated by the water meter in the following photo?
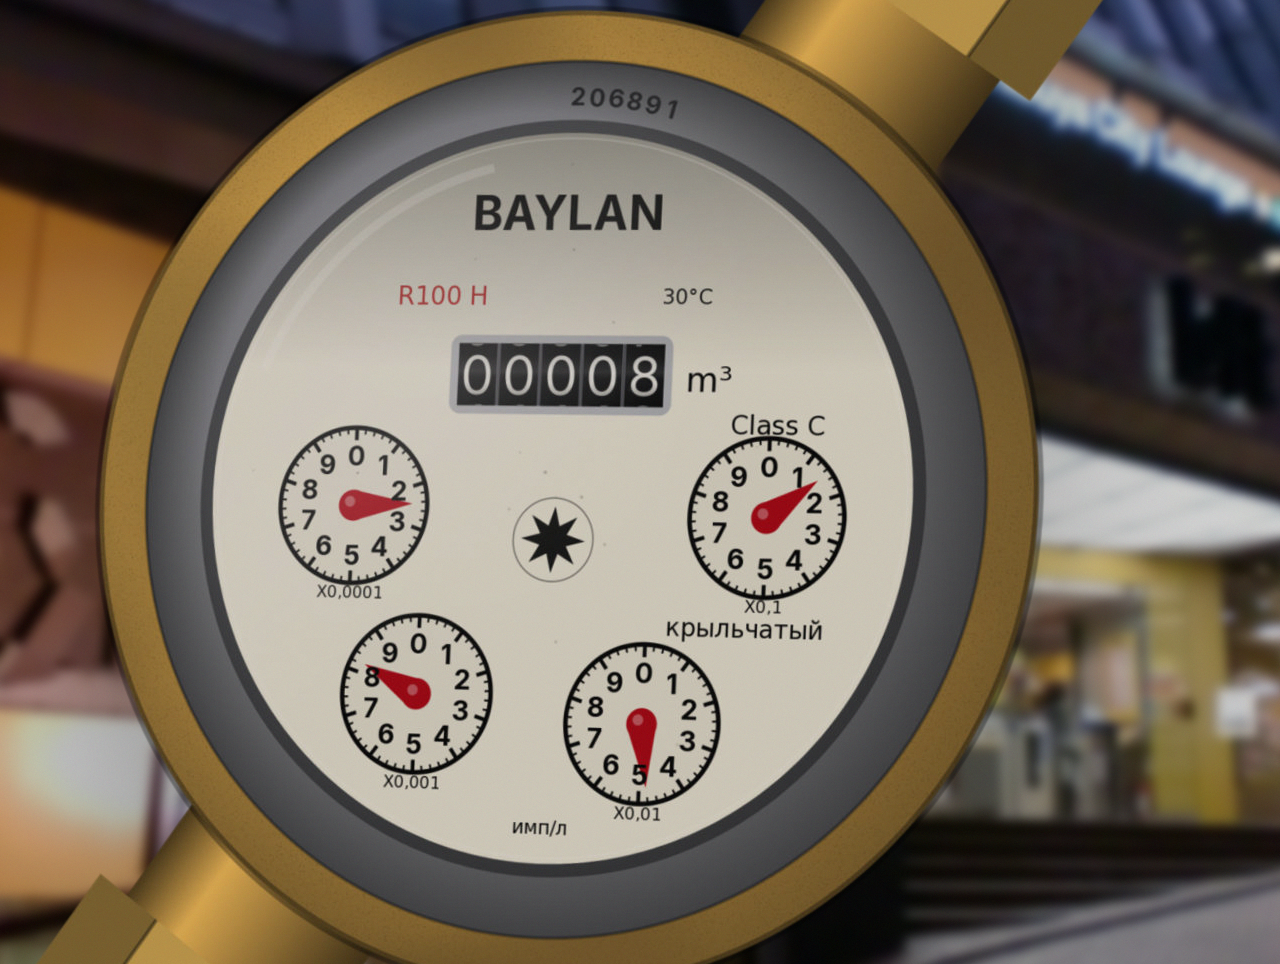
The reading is 8.1482 m³
